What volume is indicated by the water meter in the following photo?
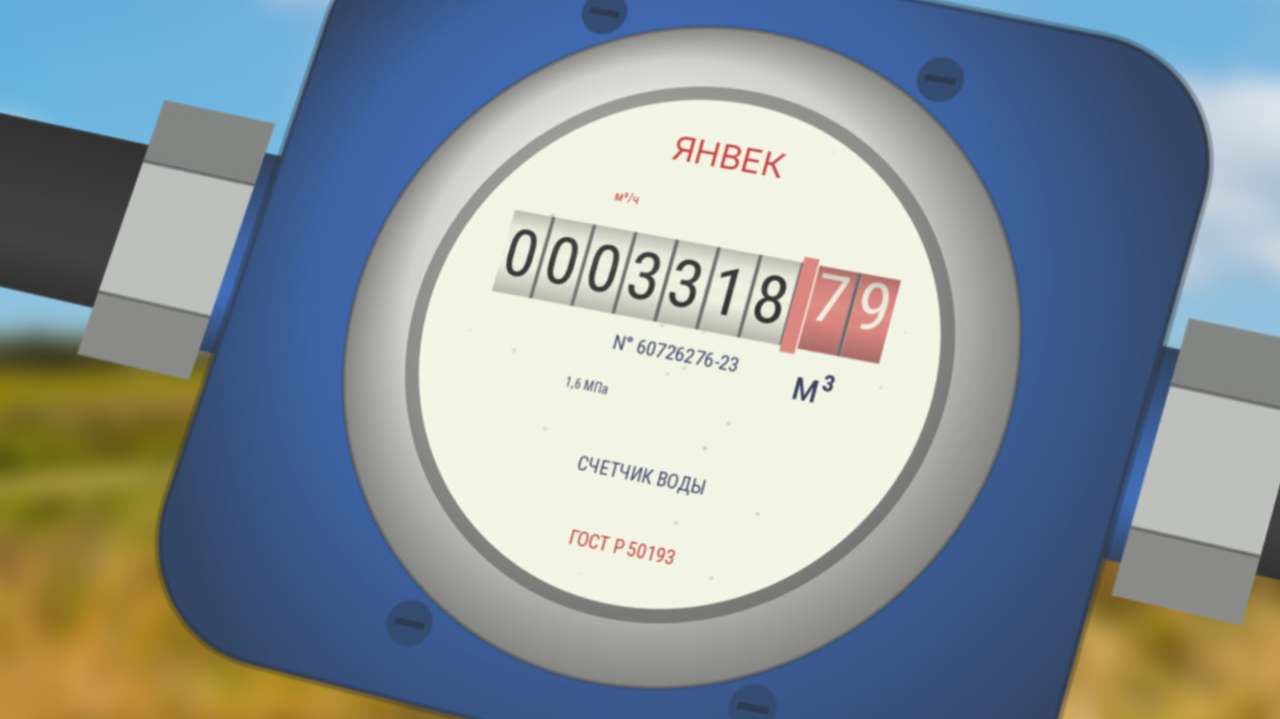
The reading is 3318.79 m³
